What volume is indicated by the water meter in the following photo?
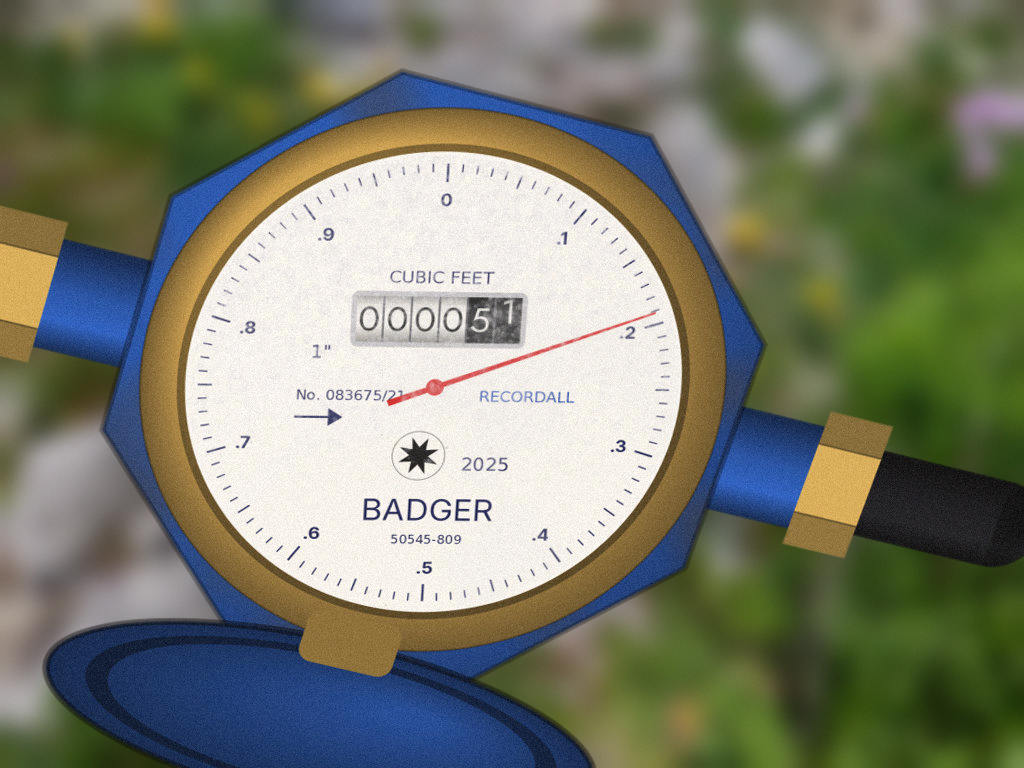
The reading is 51.19 ft³
